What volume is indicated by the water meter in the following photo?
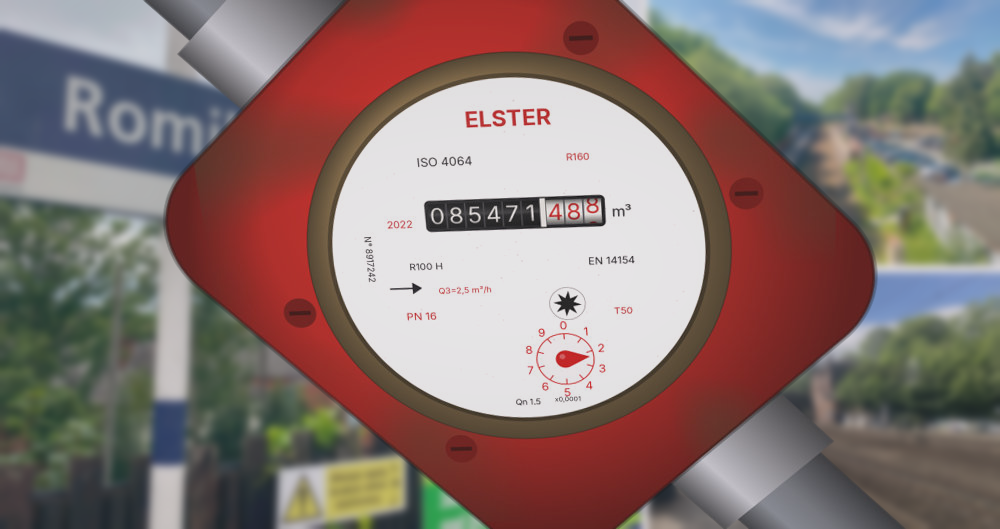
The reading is 85471.4882 m³
